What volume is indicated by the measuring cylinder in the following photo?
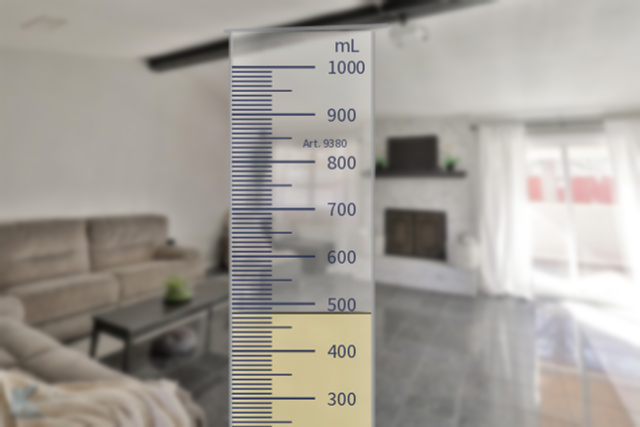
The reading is 480 mL
